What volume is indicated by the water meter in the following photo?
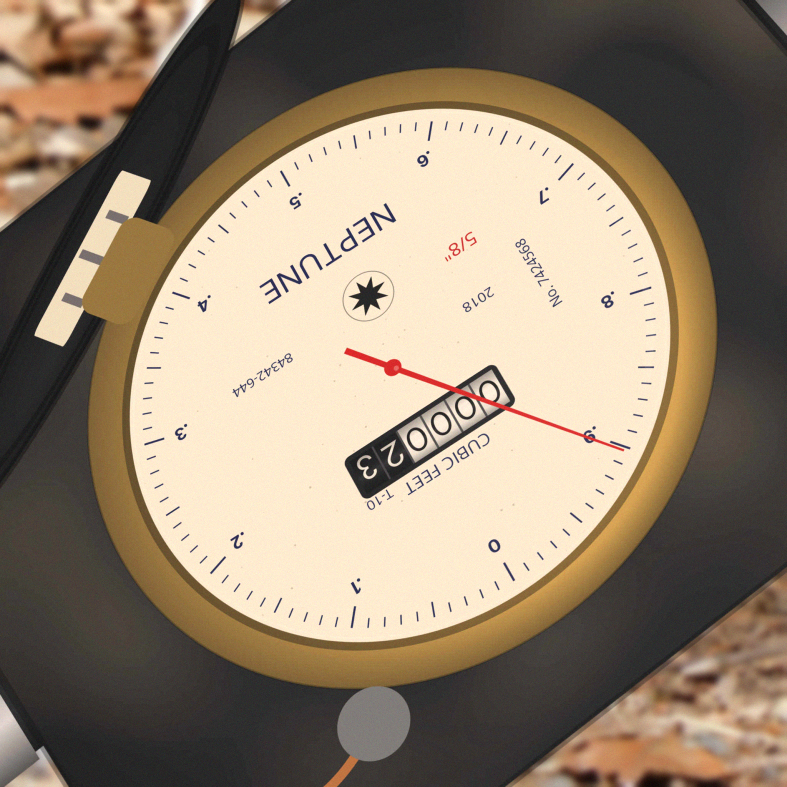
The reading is 22.90 ft³
